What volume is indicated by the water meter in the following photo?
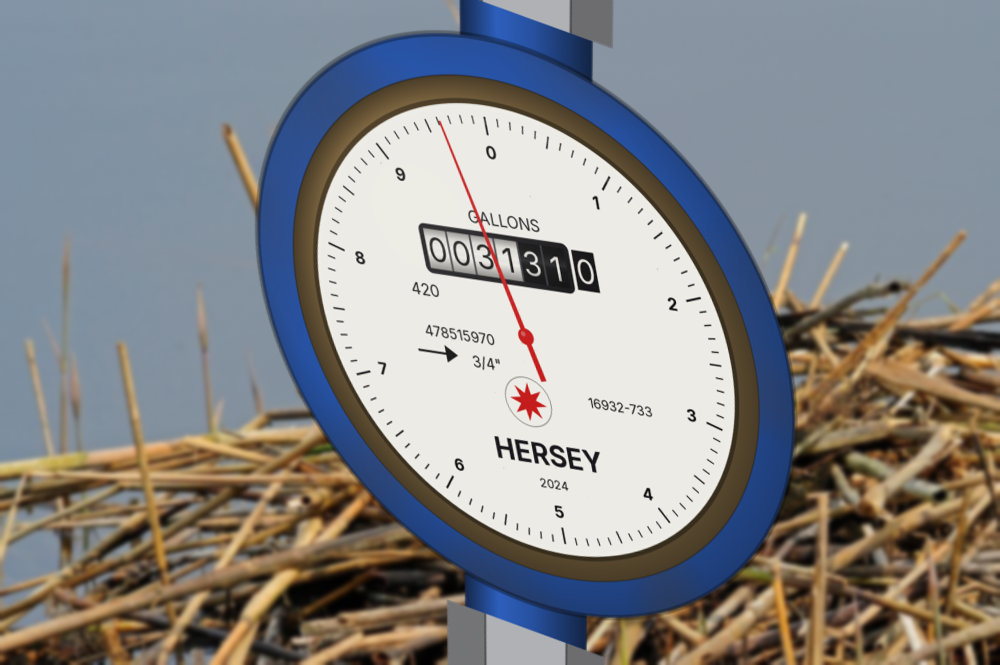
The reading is 31309.6 gal
